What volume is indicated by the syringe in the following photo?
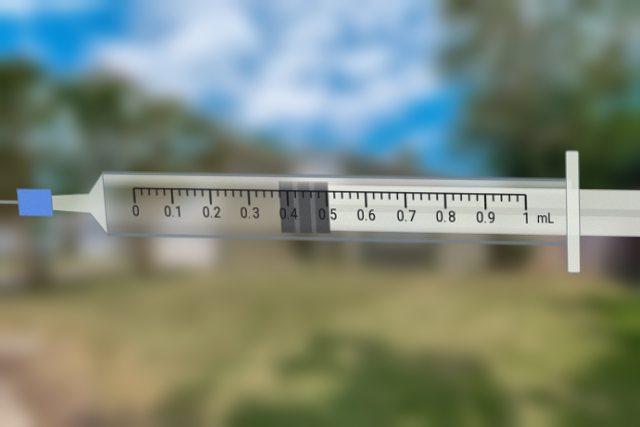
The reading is 0.38 mL
